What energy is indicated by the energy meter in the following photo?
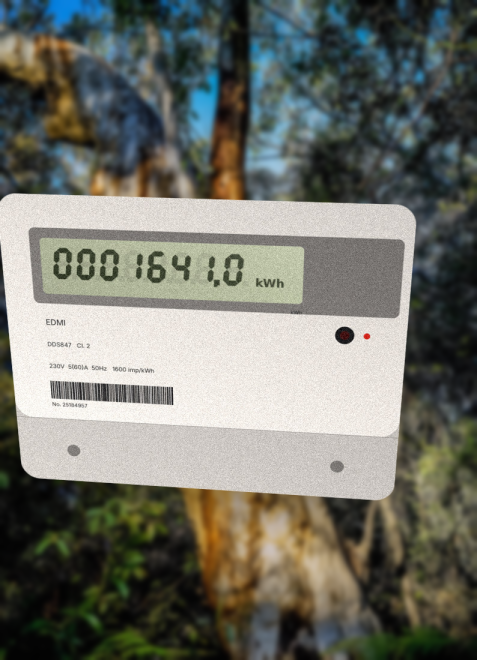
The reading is 1641.0 kWh
